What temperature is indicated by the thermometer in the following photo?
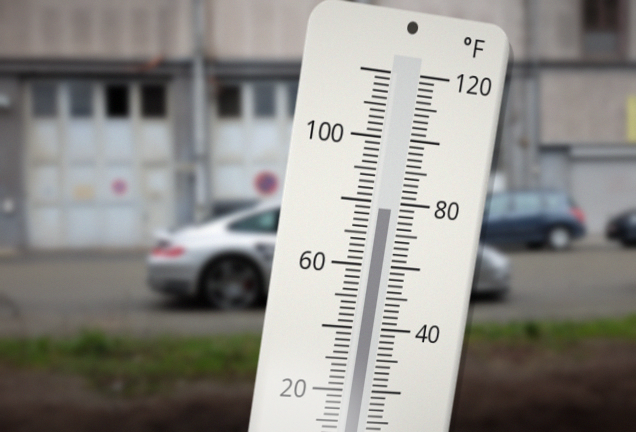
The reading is 78 °F
